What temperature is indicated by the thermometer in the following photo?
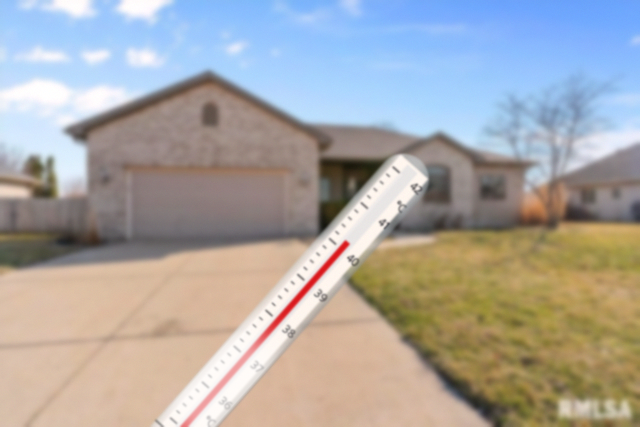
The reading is 40.2 °C
